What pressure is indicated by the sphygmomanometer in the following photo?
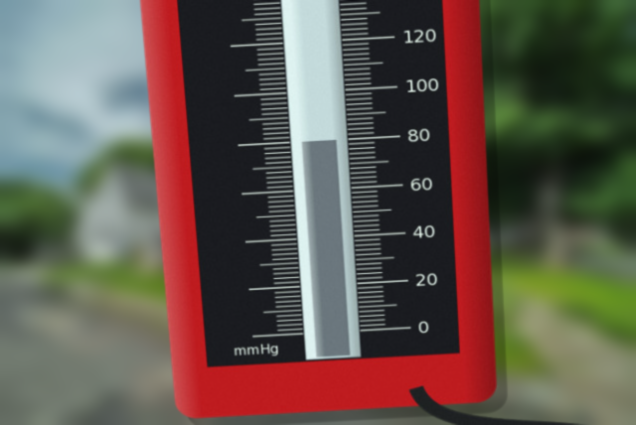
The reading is 80 mmHg
